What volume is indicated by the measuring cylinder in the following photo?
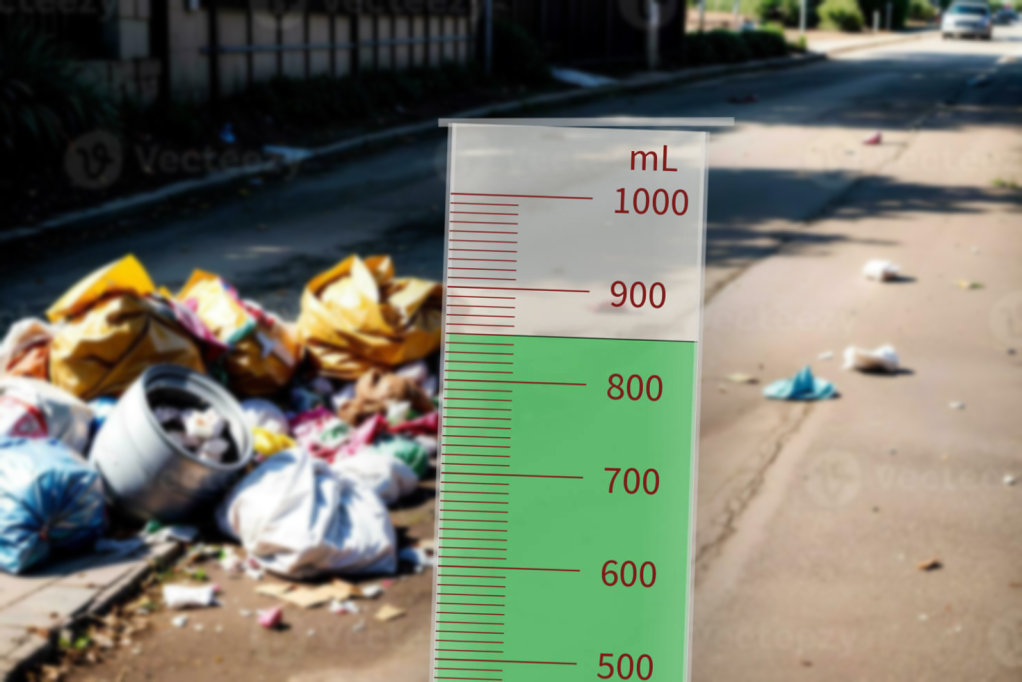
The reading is 850 mL
